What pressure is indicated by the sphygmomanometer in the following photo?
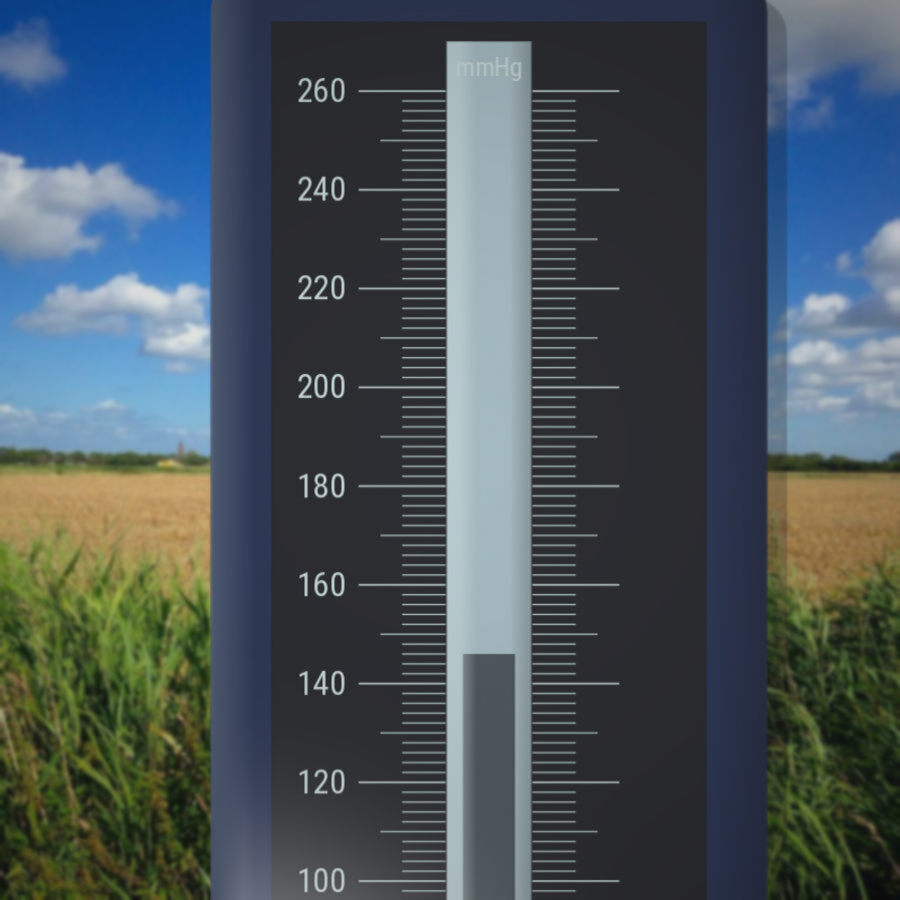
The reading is 146 mmHg
